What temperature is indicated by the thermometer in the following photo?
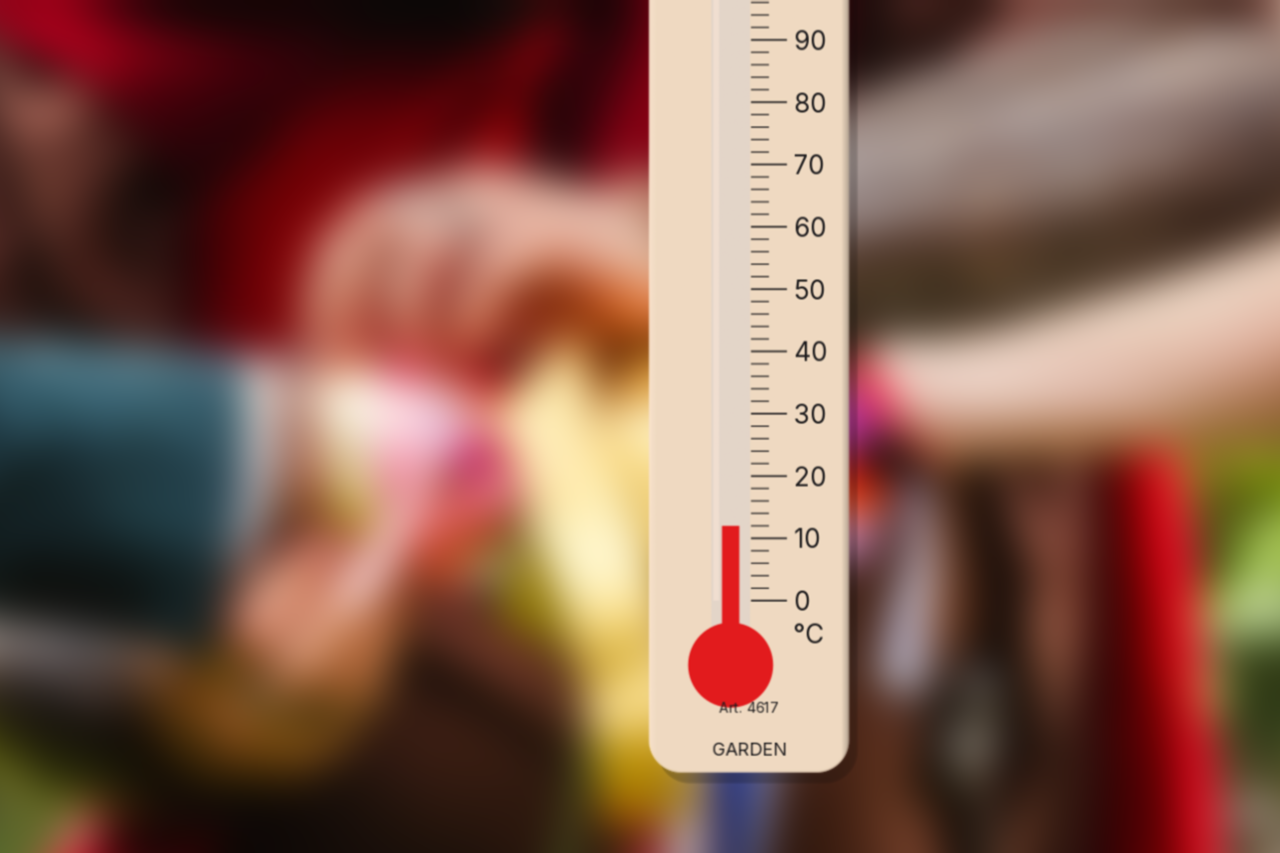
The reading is 12 °C
